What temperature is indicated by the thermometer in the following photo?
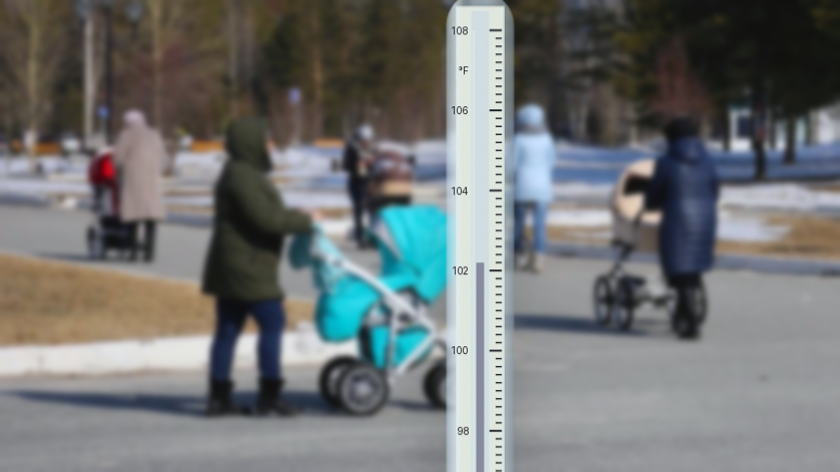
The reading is 102.2 °F
